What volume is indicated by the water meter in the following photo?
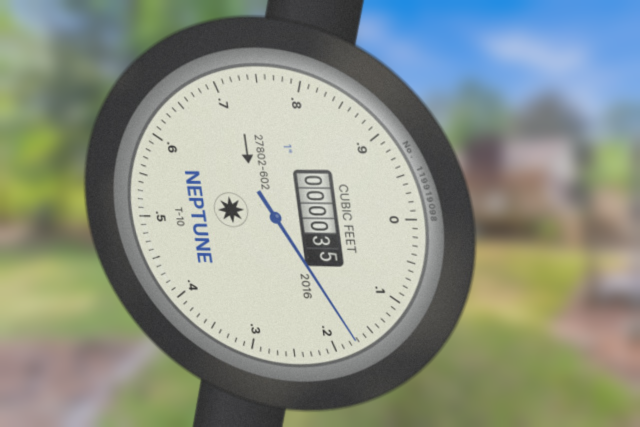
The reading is 35.17 ft³
